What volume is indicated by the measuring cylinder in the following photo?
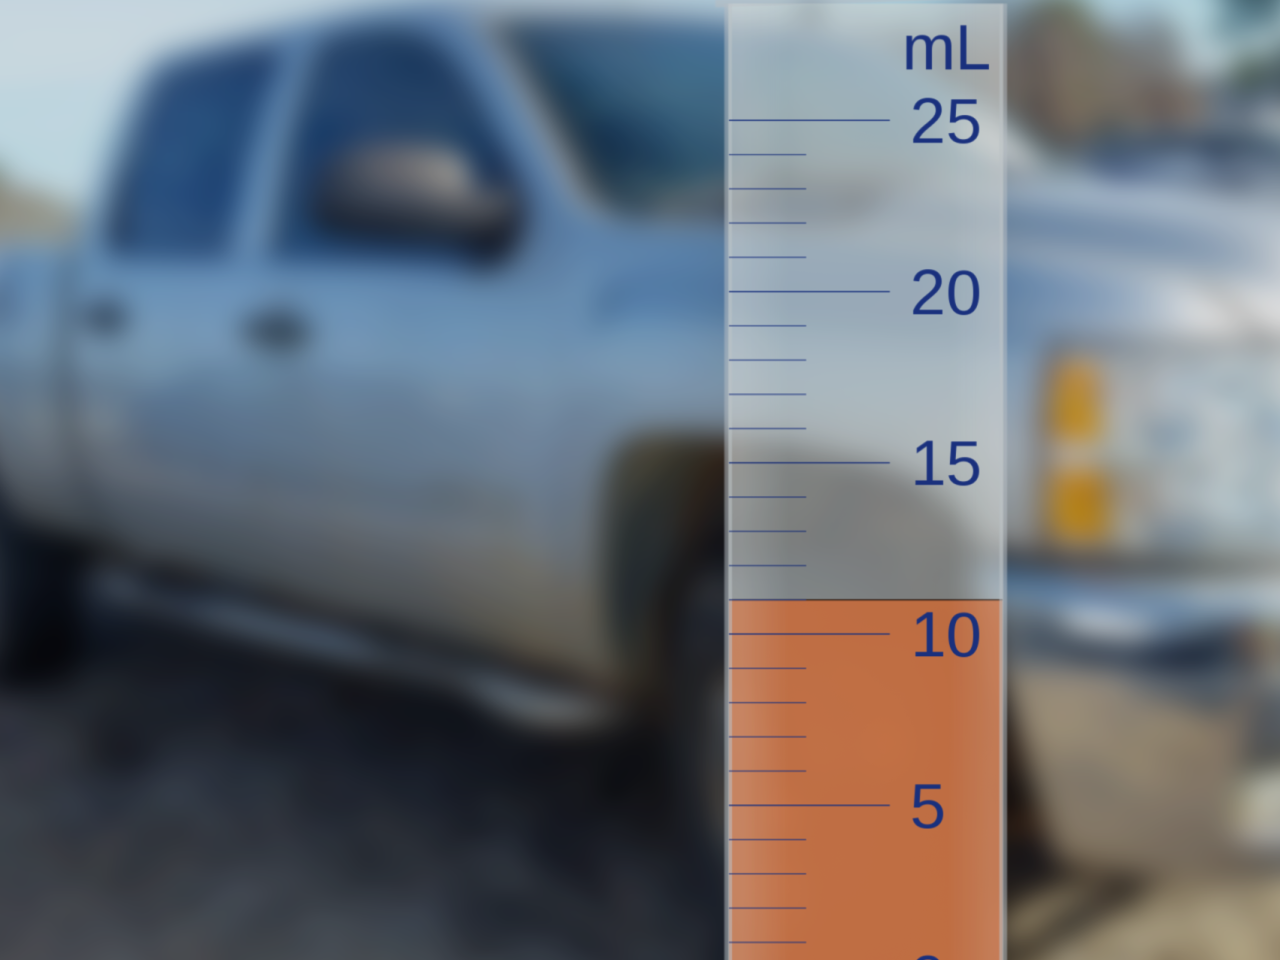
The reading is 11 mL
